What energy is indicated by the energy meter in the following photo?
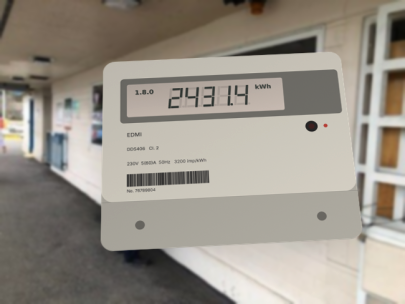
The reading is 2431.4 kWh
